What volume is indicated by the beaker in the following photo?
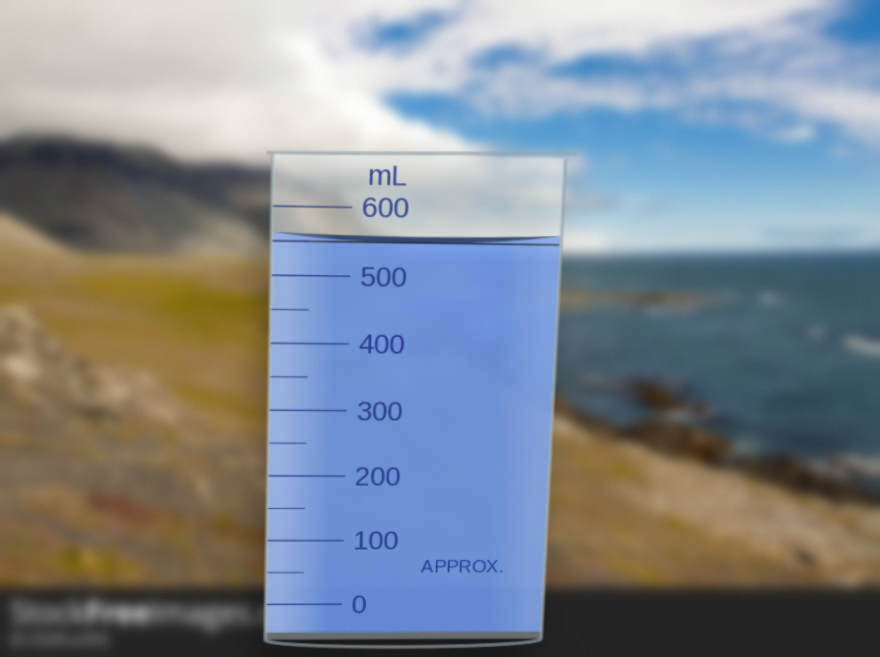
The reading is 550 mL
